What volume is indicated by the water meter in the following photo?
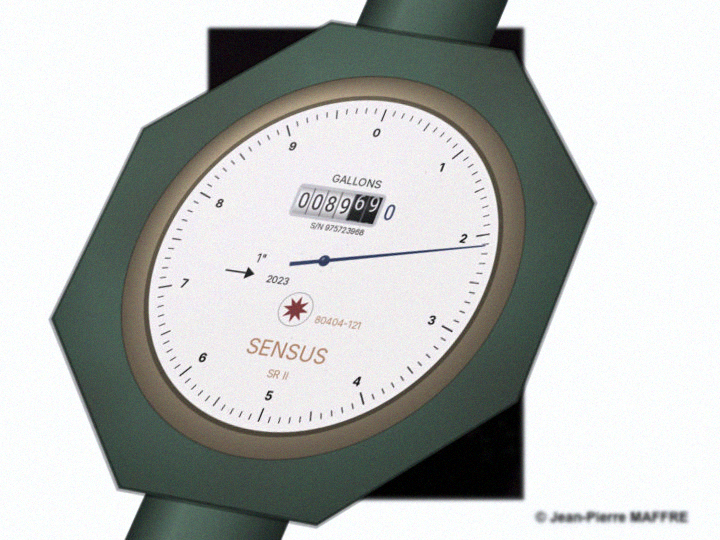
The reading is 89692.1 gal
